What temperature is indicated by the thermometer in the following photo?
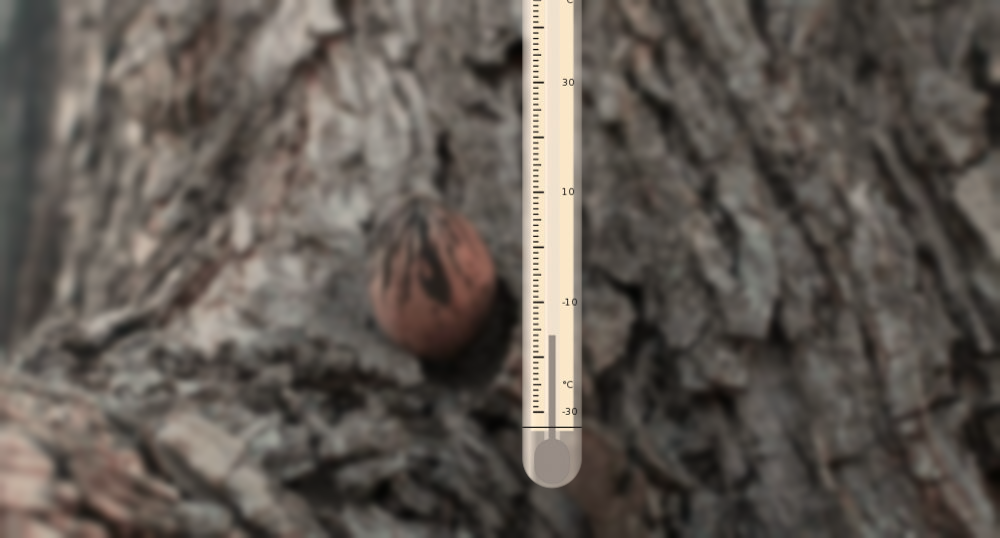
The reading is -16 °C
